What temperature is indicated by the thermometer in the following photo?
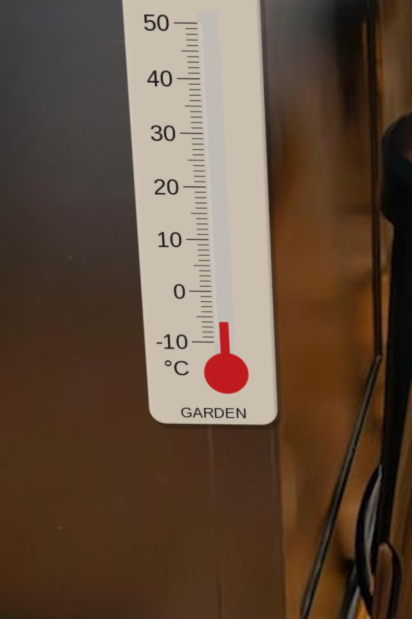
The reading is -6 °C
